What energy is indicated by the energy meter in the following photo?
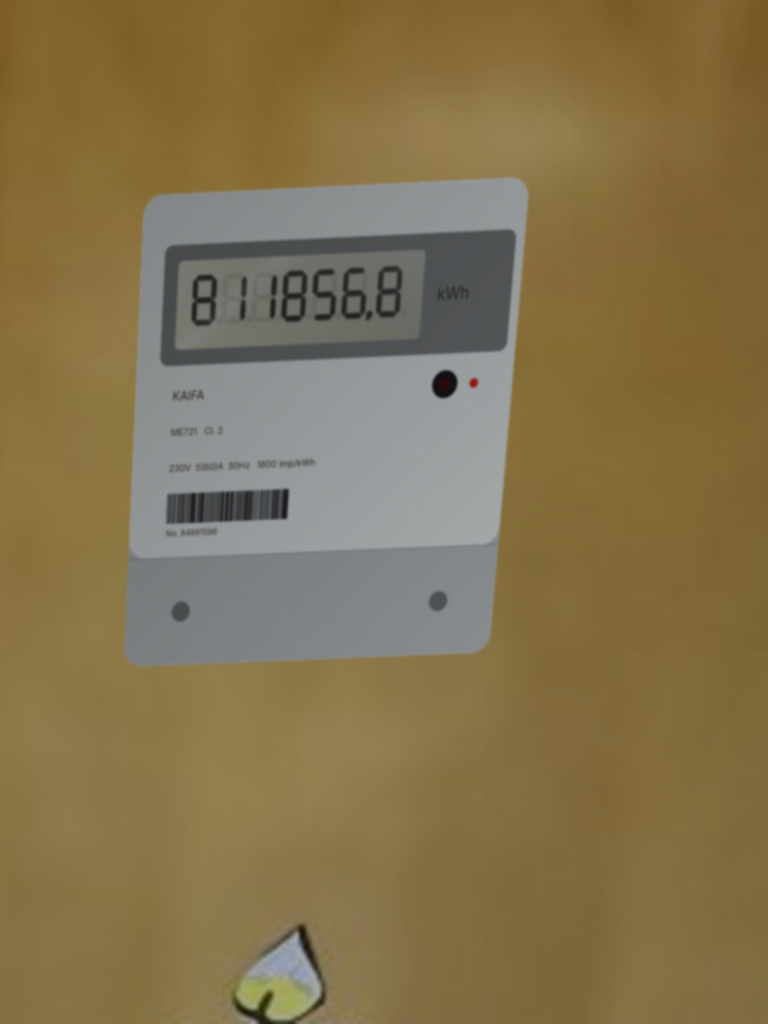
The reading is 811856.8 kWh
